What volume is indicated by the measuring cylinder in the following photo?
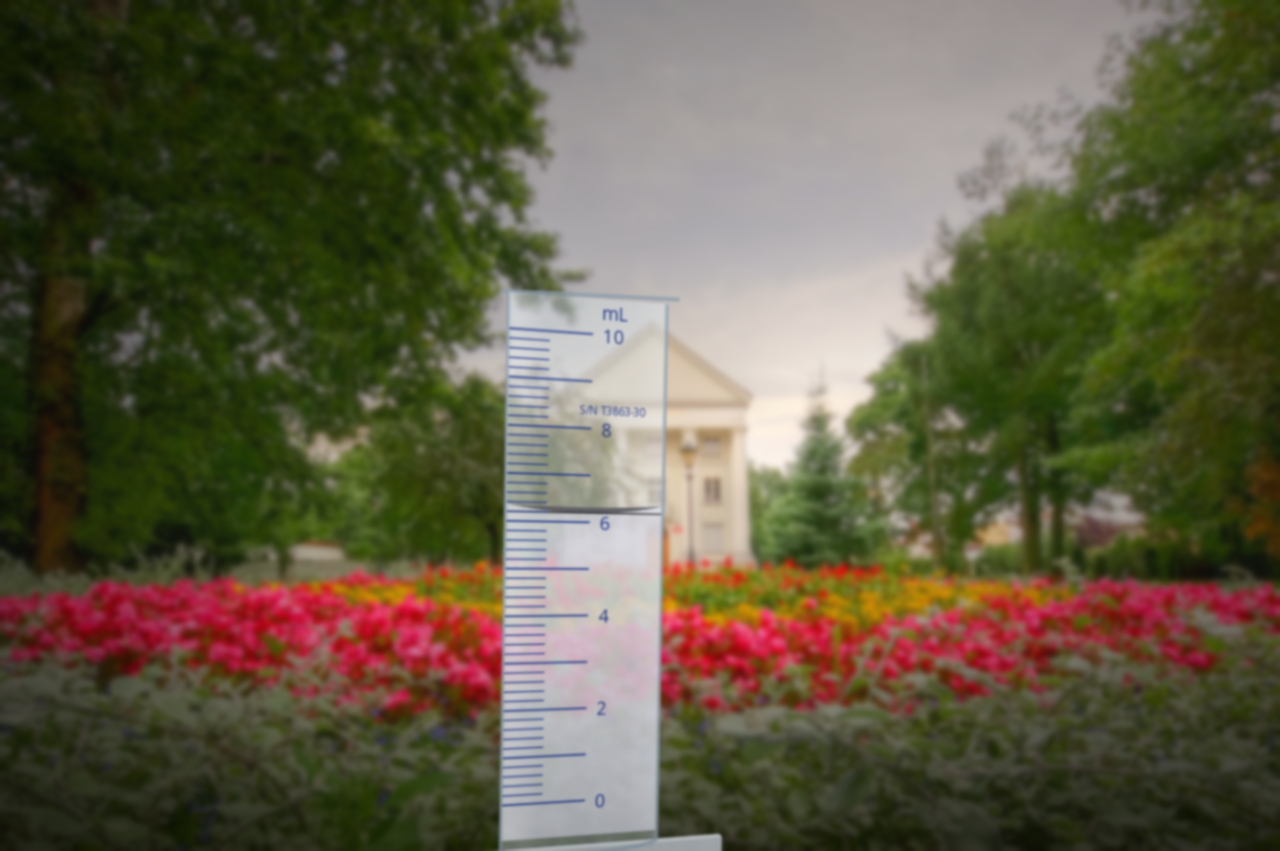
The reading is 6.2 mL
